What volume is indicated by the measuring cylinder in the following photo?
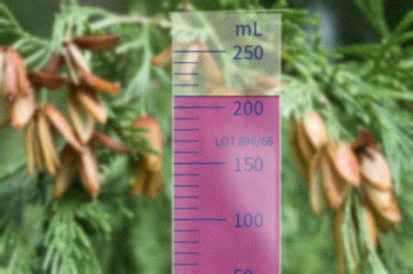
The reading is 210 mL
